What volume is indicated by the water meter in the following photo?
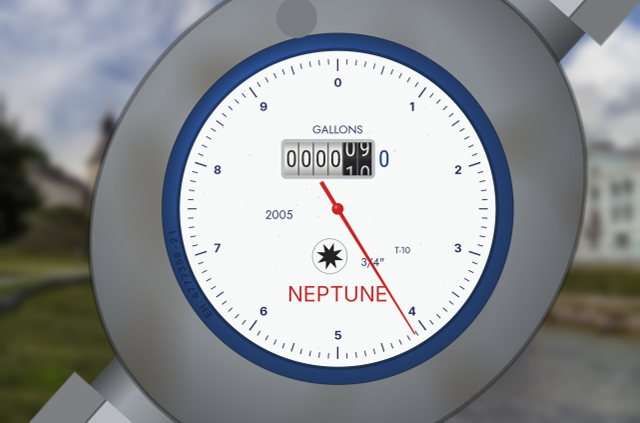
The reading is 94.1 gal
